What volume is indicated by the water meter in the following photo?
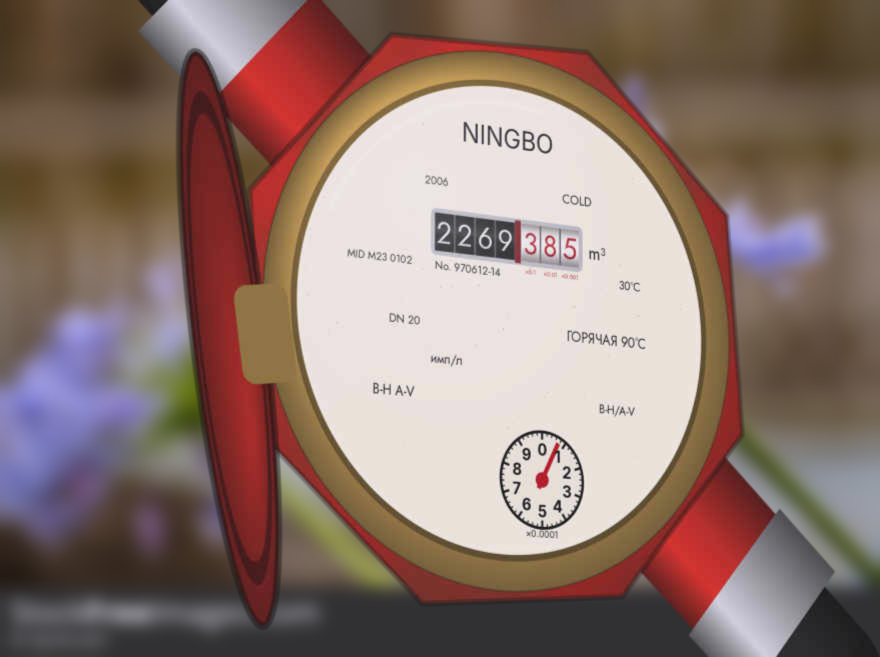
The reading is 2269.3850 m³
